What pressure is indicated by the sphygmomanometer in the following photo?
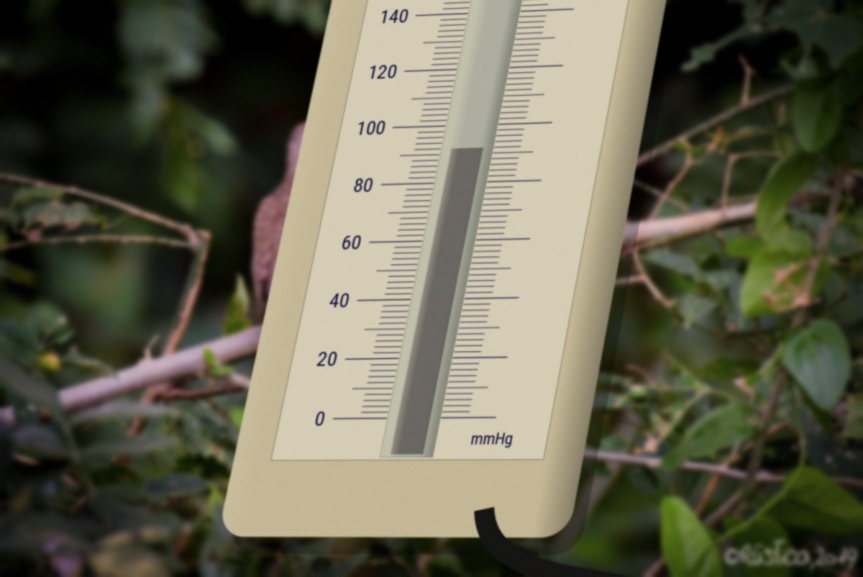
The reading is 92 mmHg
